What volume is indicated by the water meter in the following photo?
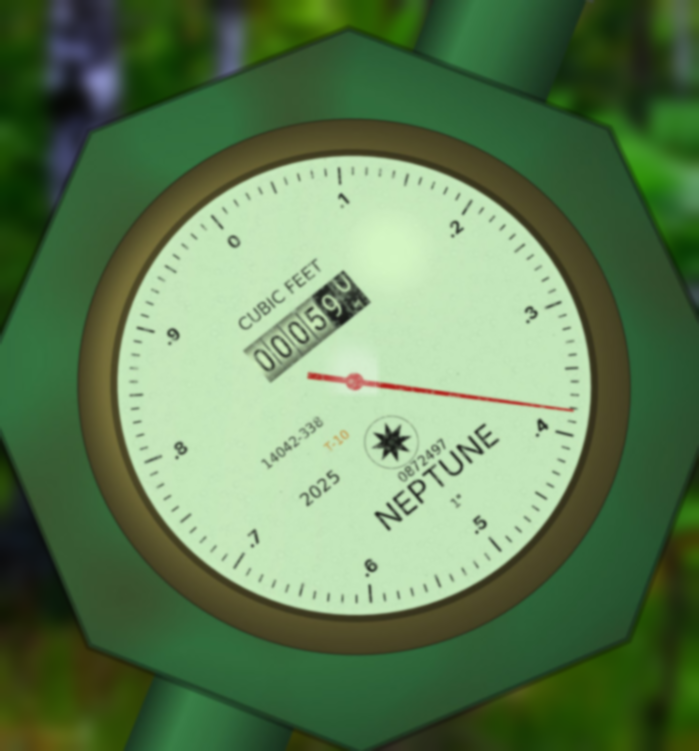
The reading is 590.38 ft³
